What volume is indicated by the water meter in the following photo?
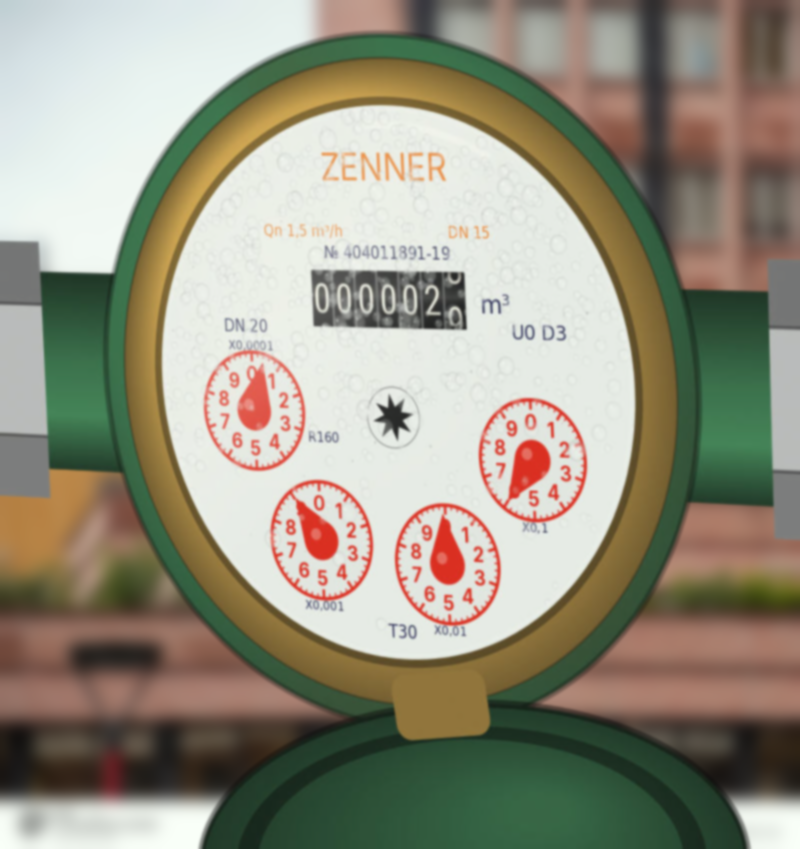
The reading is 28.5990 m³
